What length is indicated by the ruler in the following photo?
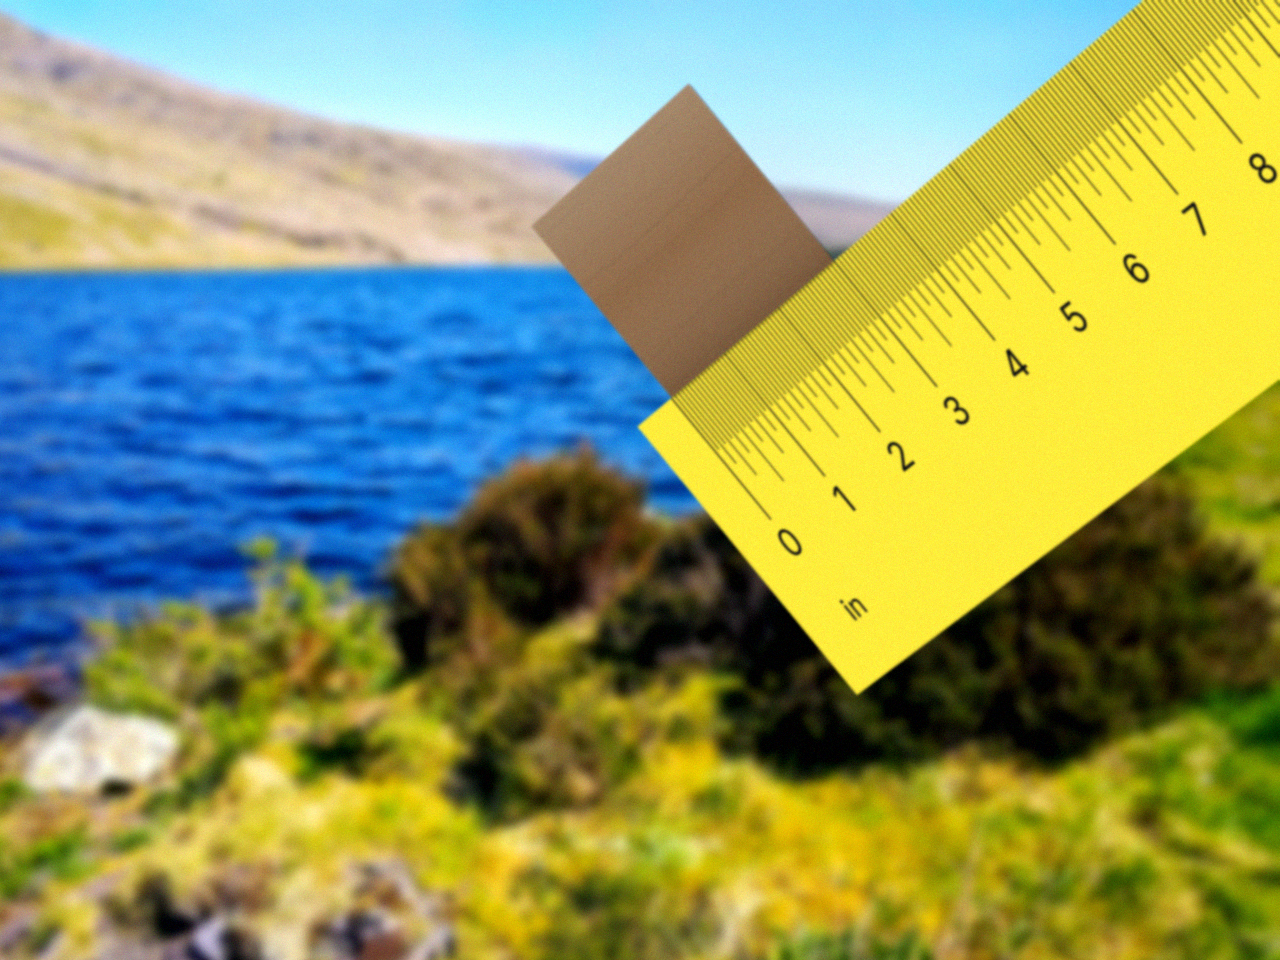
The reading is 3 in
